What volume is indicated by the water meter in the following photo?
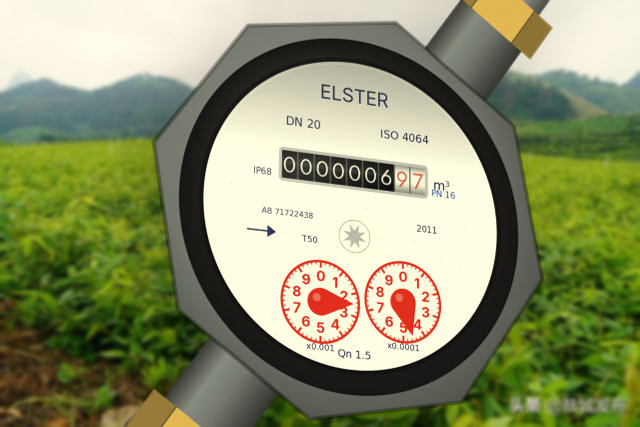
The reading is 6.9724 m³
